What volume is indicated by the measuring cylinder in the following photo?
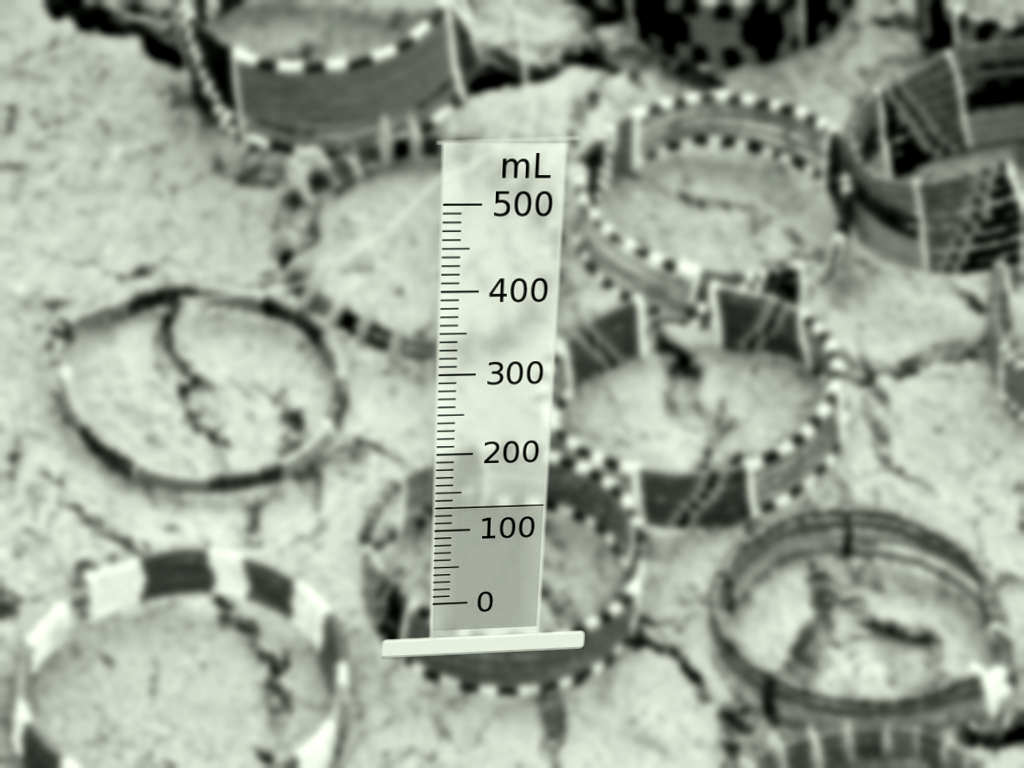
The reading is 130 mL
